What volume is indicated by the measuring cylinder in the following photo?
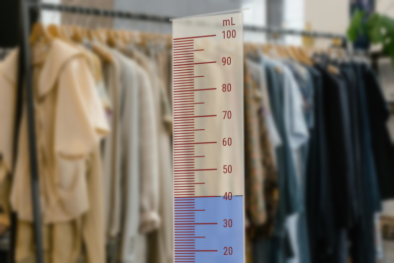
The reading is 40 mL
